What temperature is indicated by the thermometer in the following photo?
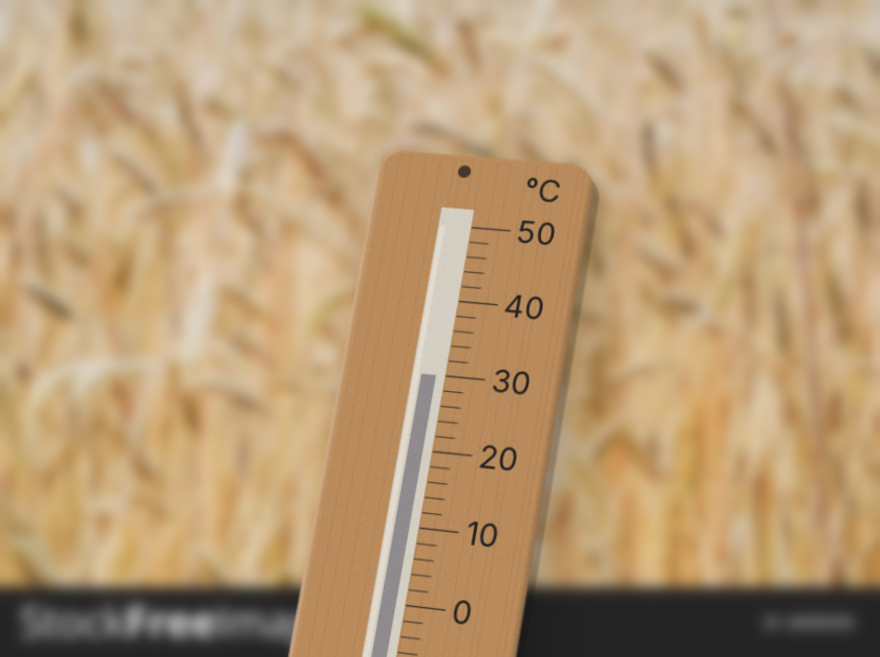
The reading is 30 °C
